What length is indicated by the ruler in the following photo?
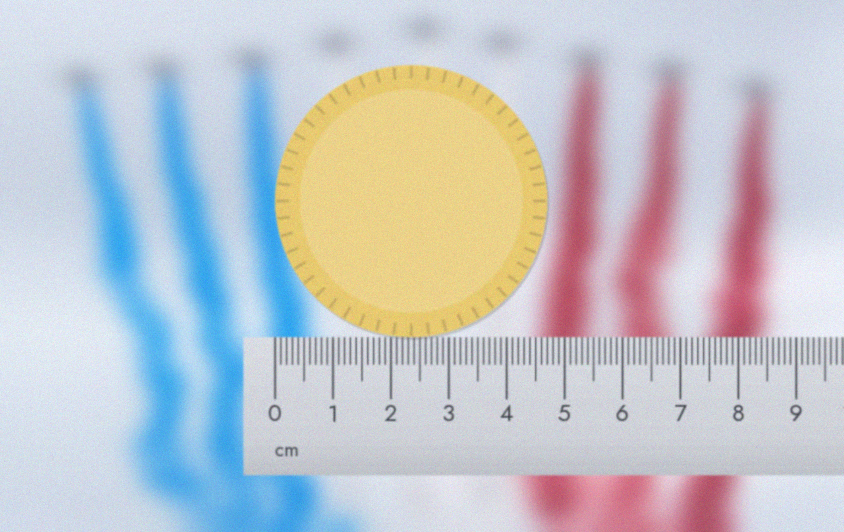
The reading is 4.7 cm
